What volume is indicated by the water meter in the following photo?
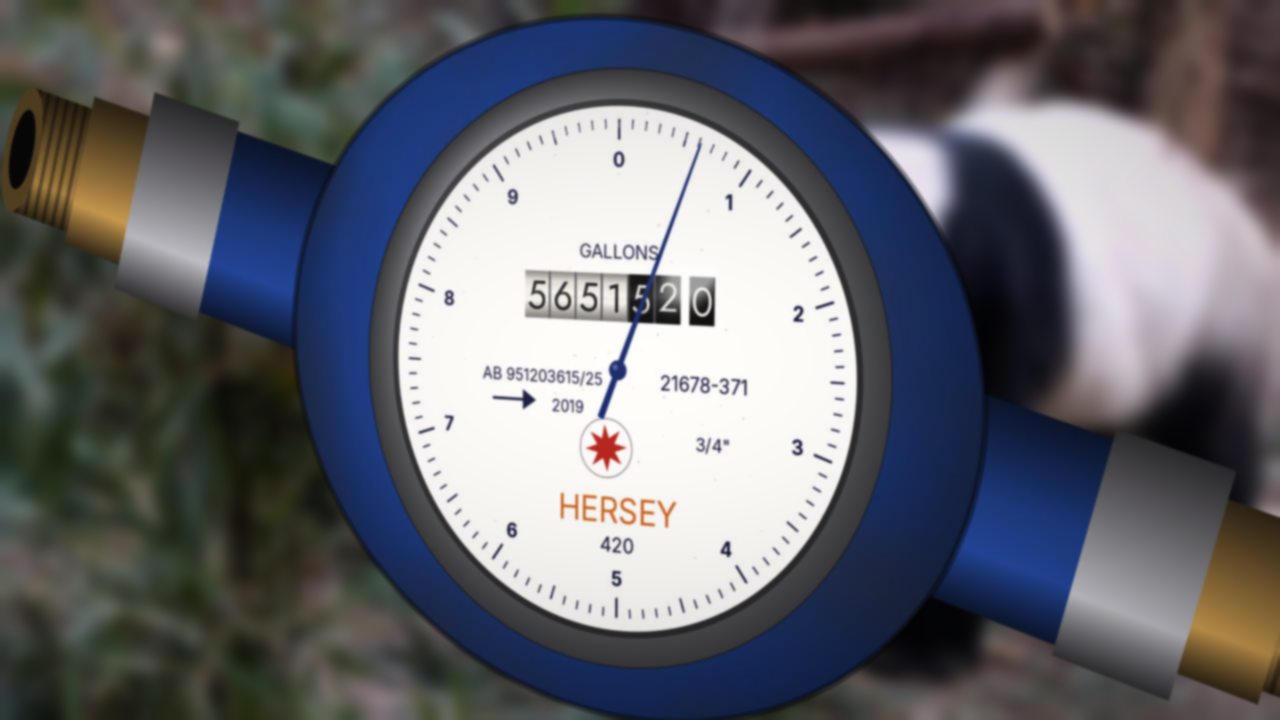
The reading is 5651520.6 gal
